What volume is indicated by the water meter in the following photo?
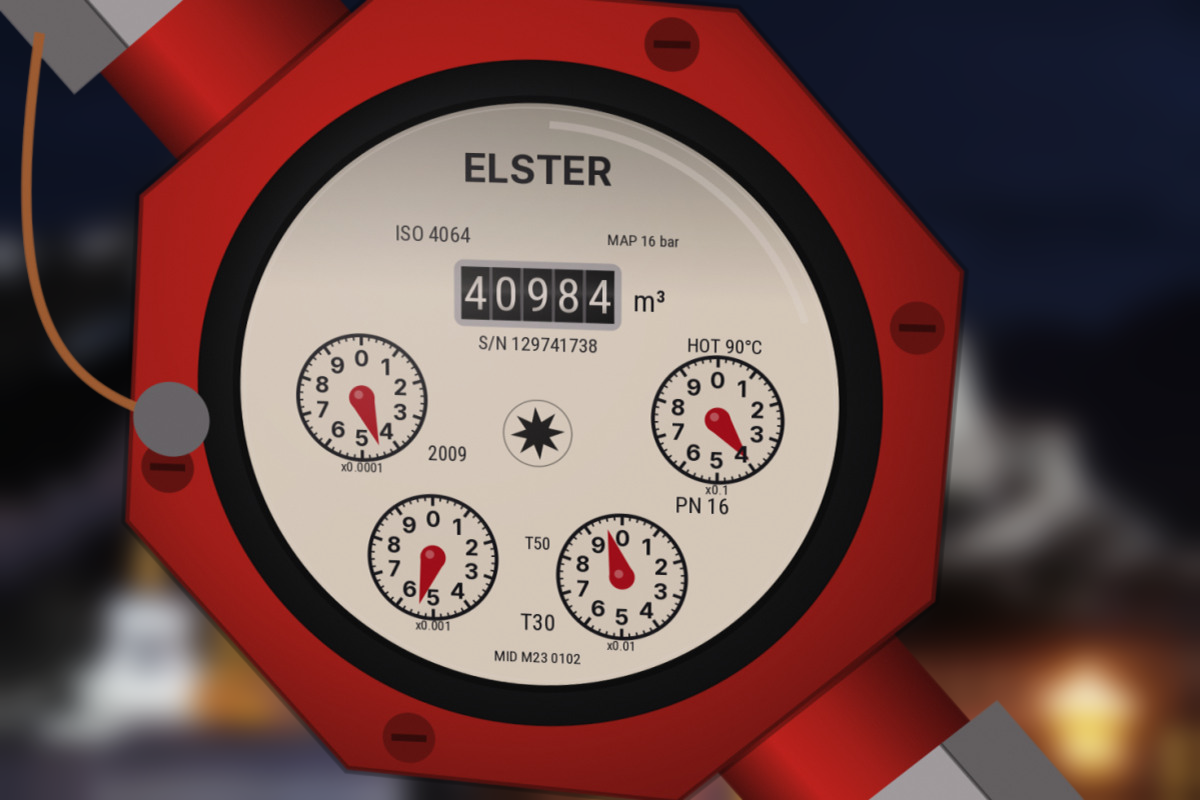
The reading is 40984.3954 m³
